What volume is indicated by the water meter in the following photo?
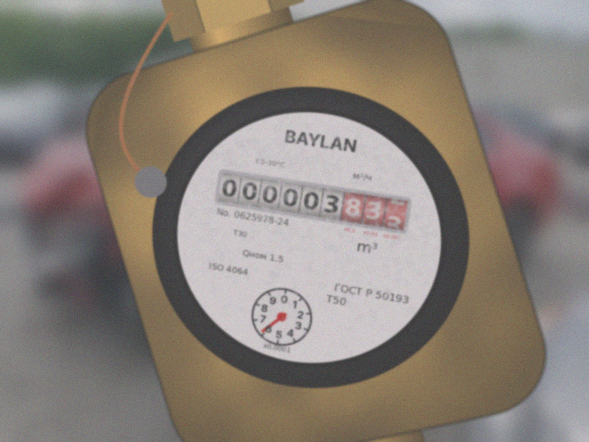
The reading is 3.8326 m³
